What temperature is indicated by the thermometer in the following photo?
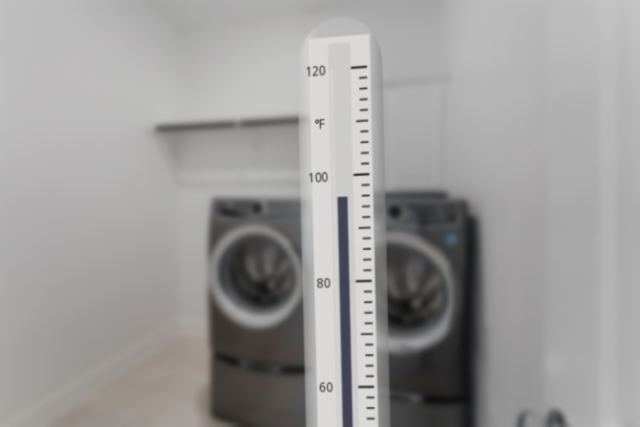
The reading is 96 °F
